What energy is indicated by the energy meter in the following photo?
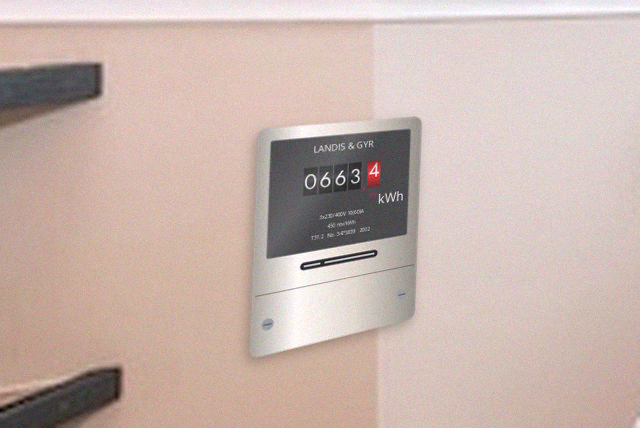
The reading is 663.4 kWh
